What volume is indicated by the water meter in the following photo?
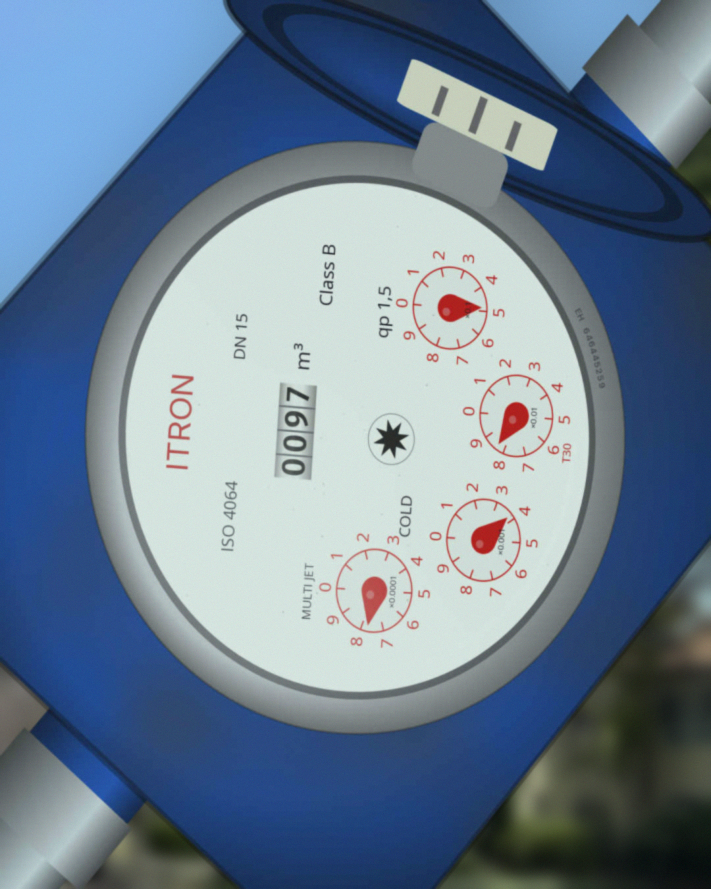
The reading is 97.4837 m³
